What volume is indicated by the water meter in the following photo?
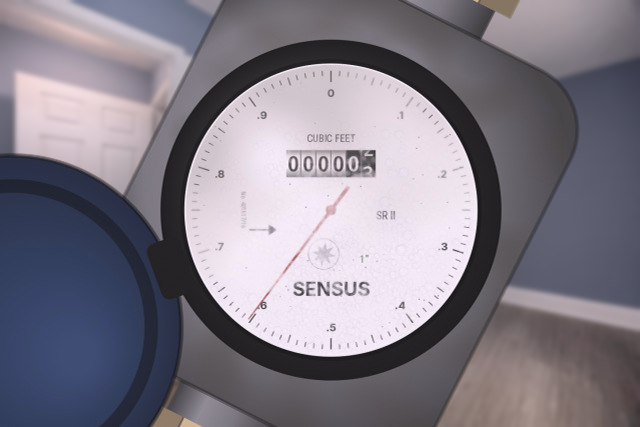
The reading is 2.60 ft³
